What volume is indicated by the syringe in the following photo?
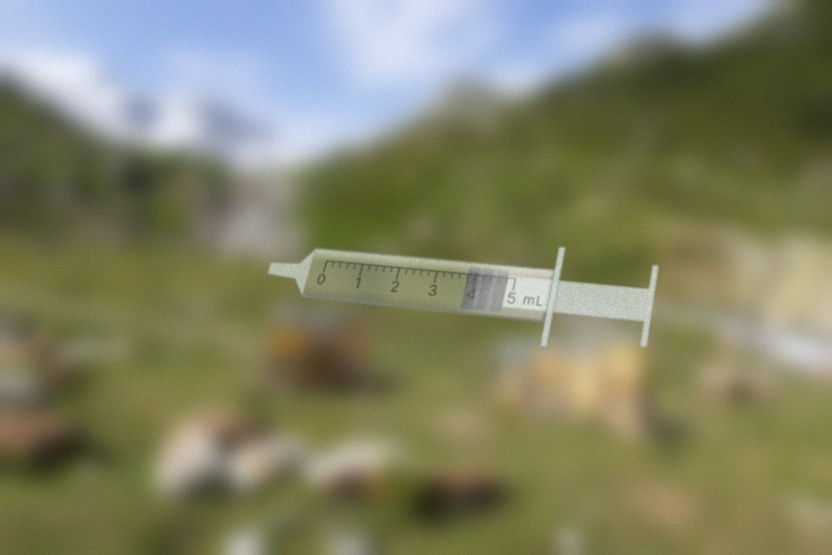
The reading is 3.8 mL
